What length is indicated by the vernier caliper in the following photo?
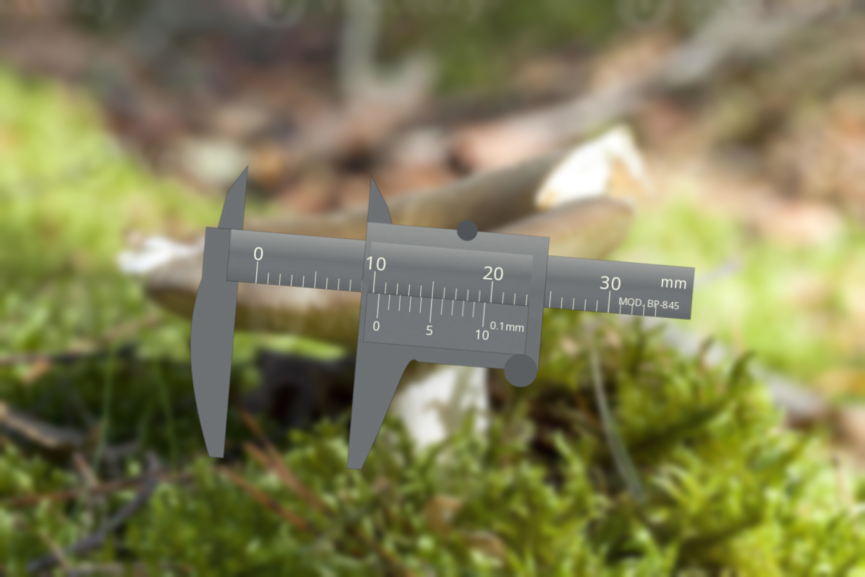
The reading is 10.5 mm
